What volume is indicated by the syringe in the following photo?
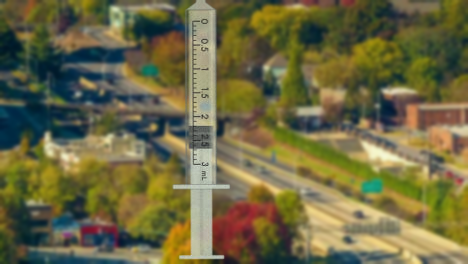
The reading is 2.2 mL
